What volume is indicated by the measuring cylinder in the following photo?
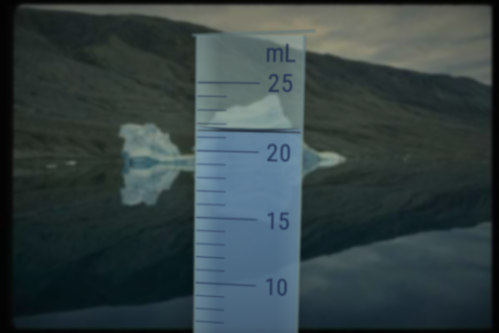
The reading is 21.5 mL
